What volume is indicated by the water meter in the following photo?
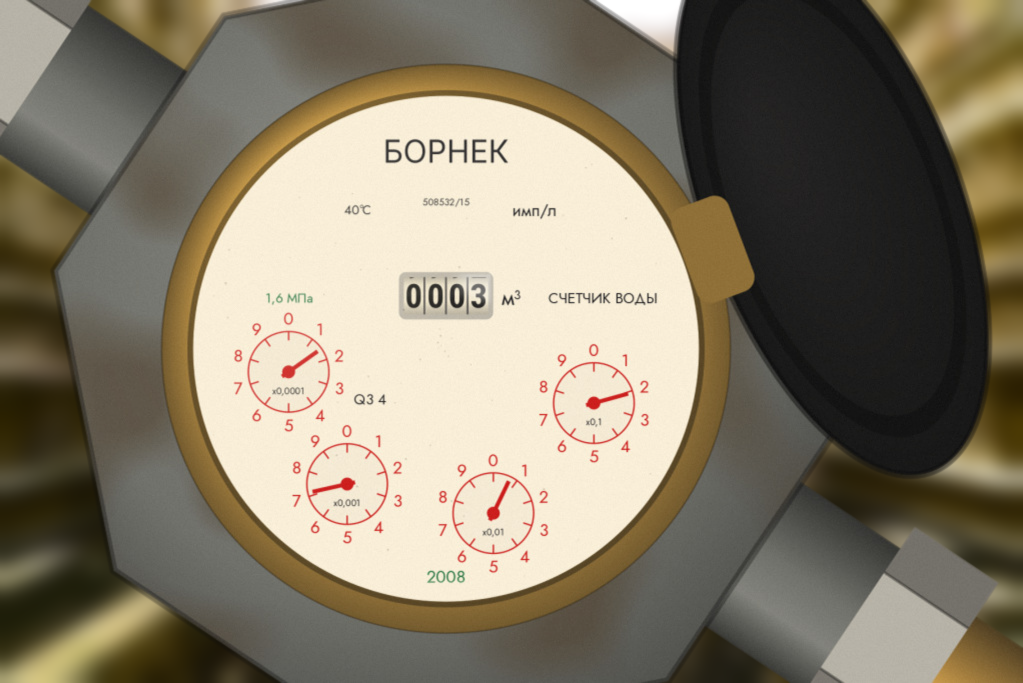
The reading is 3.2071 m³
